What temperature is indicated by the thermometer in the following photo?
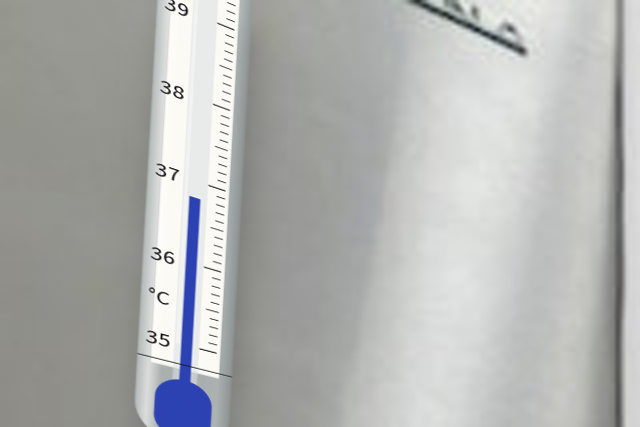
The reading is 36.8 °C
